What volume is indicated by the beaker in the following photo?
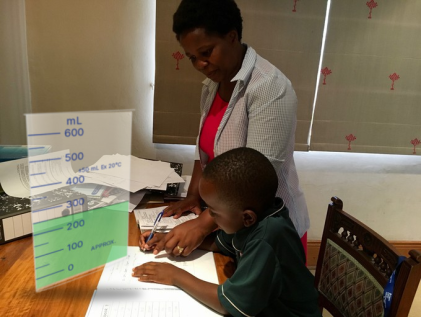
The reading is 250 mL
